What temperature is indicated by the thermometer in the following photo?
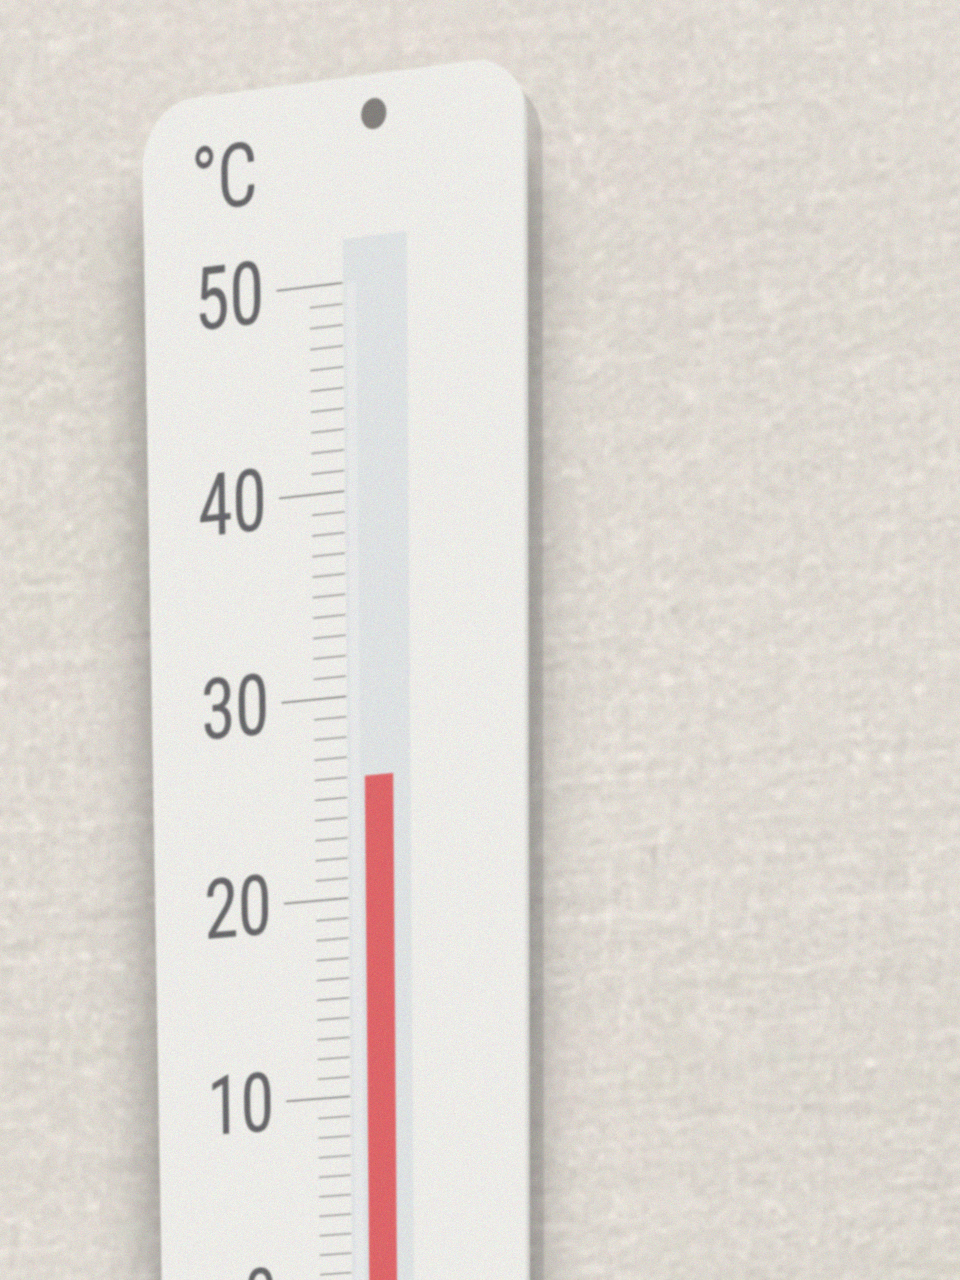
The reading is 26 °C
